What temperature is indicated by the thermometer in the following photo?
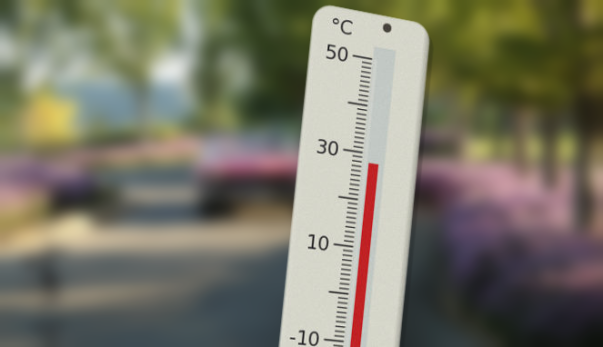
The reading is 28 °C
